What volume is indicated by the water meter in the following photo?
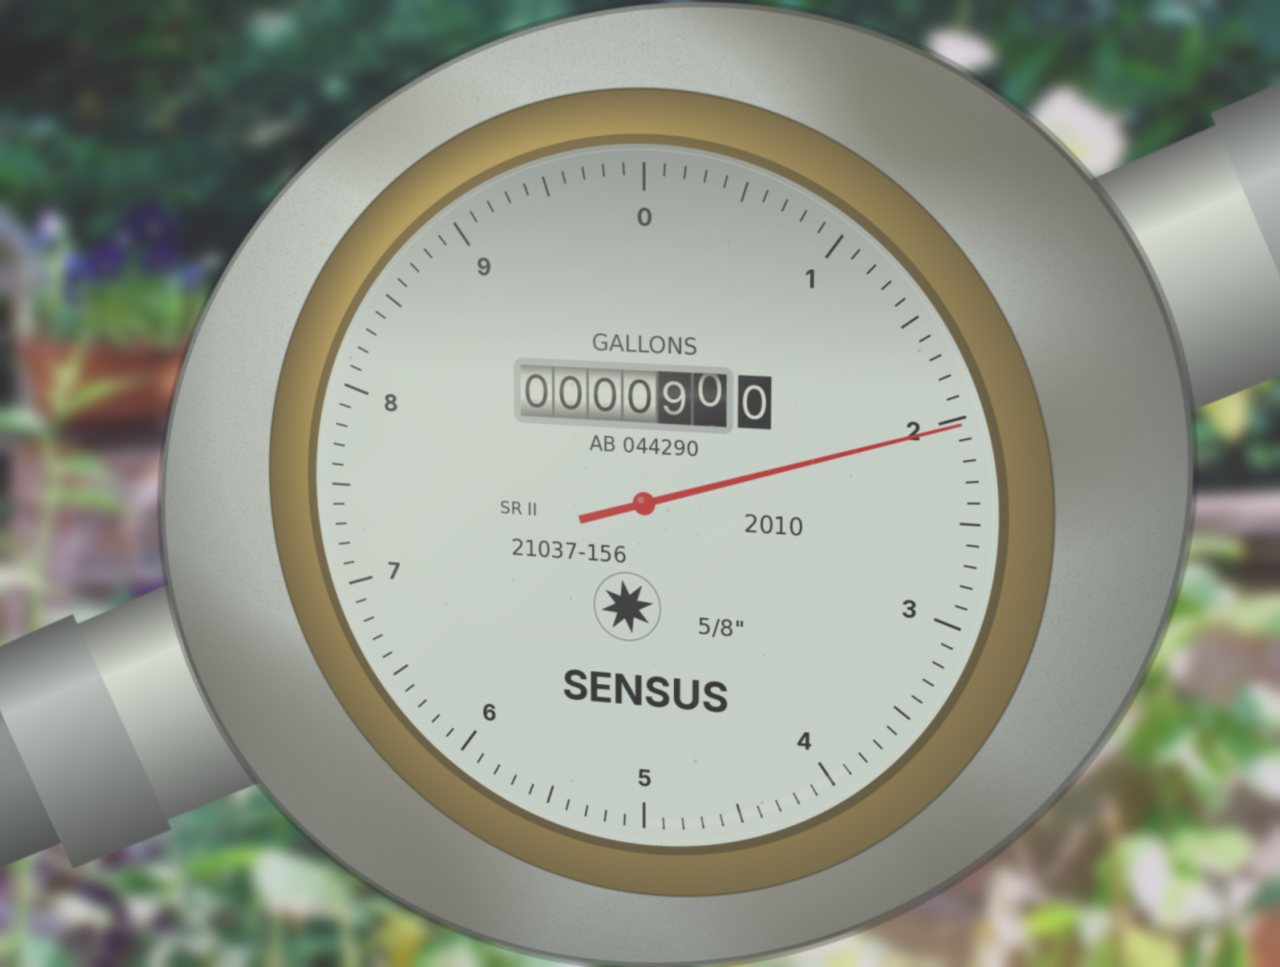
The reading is 902.0 gal
